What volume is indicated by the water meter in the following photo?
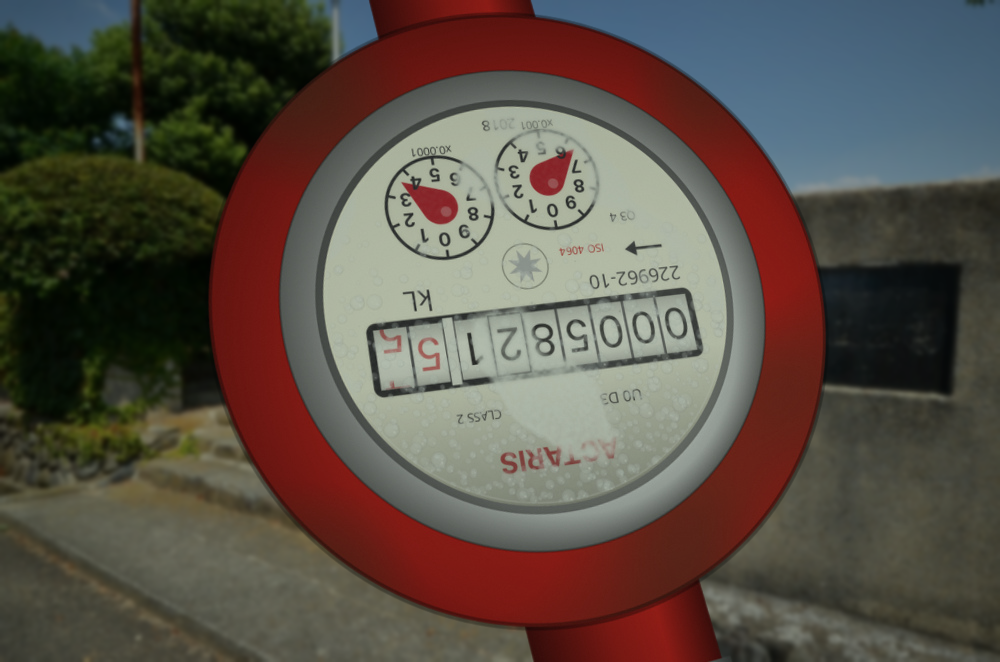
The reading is 5821.5463 kL
